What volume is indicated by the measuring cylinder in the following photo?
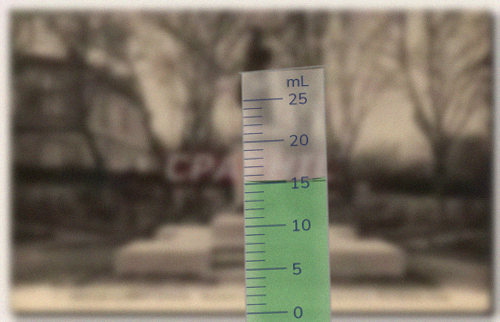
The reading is 15 mL
